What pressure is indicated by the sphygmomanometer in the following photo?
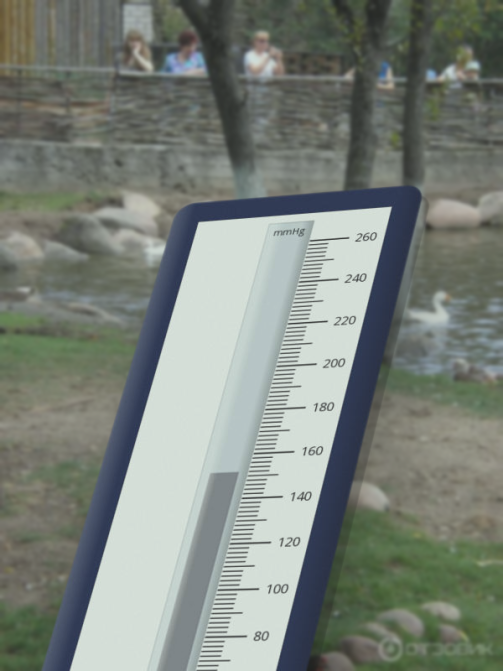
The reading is 152 mmHg
